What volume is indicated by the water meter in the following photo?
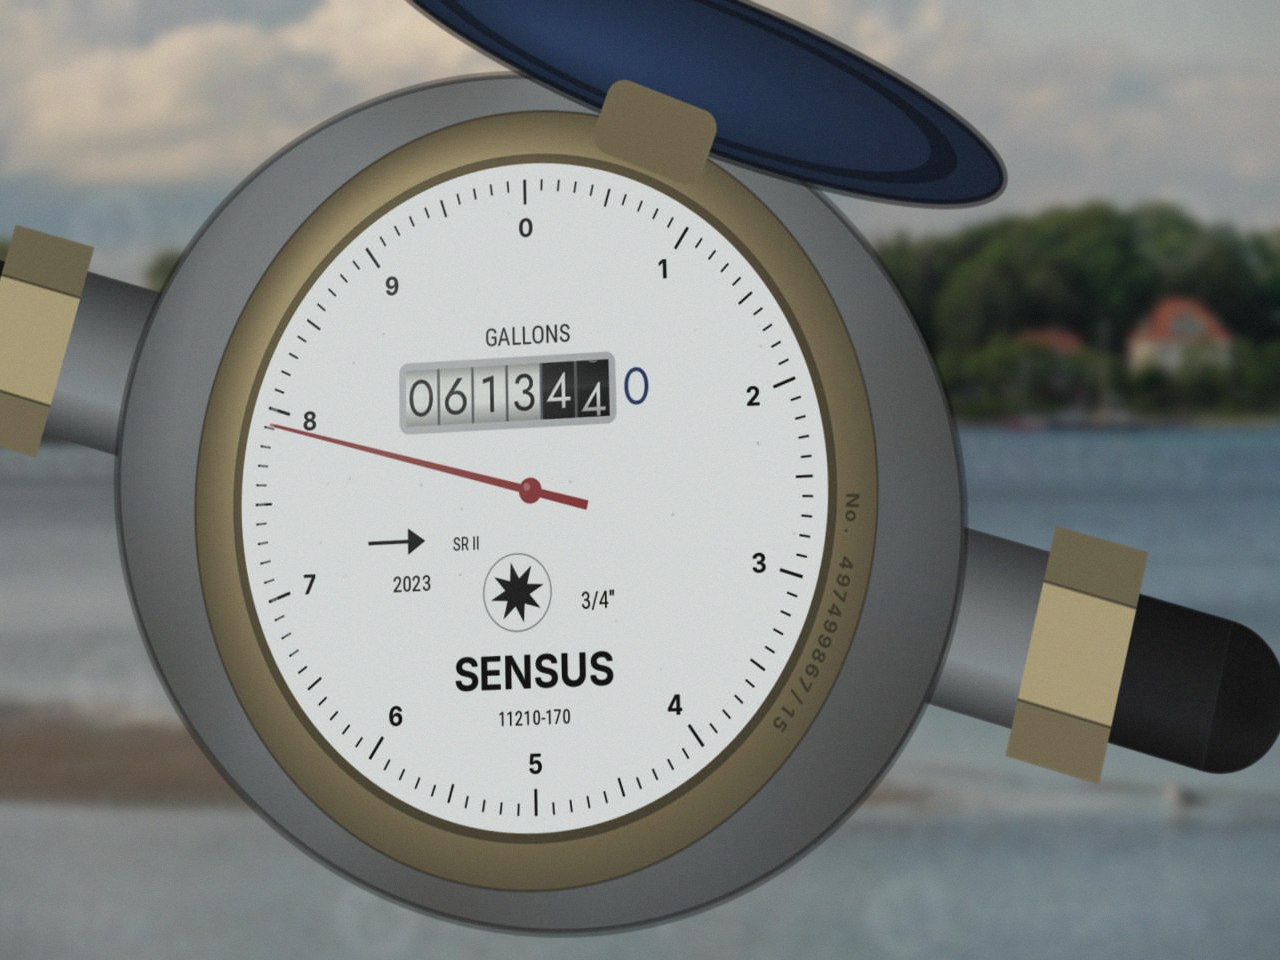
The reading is 613437.9 gal
